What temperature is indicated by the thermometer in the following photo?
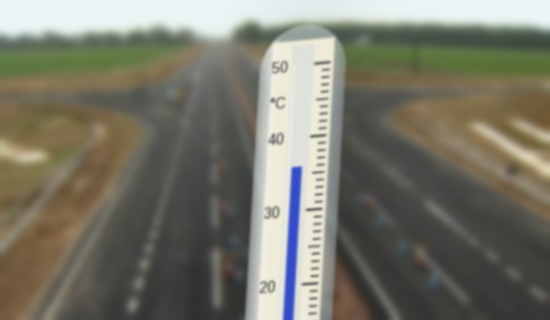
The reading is 36 °C
